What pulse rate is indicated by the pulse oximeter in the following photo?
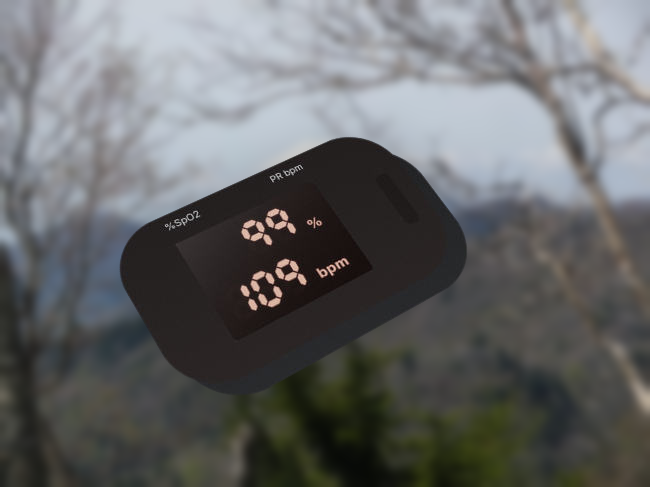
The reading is 109 bpm
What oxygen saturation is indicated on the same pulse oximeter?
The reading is 99 %
